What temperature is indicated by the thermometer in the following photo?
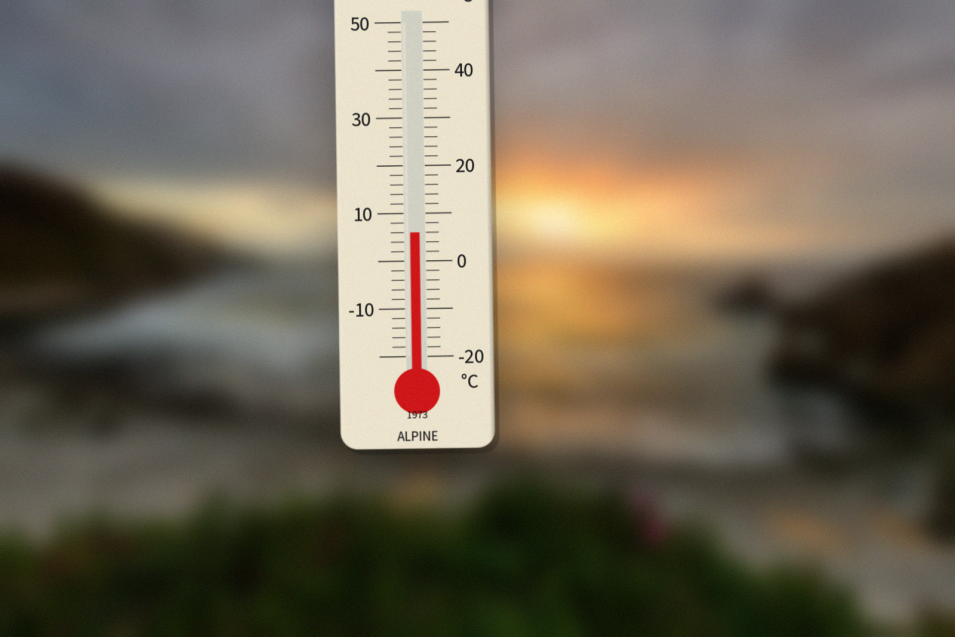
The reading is 6 °C
